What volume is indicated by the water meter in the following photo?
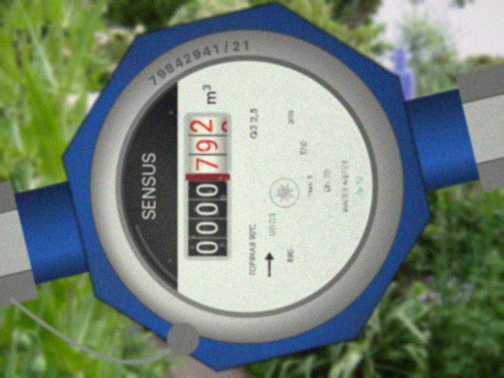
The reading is 0.792 m³
